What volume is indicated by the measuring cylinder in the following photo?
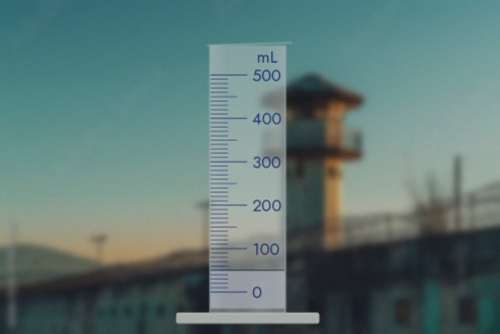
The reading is 50 mL
